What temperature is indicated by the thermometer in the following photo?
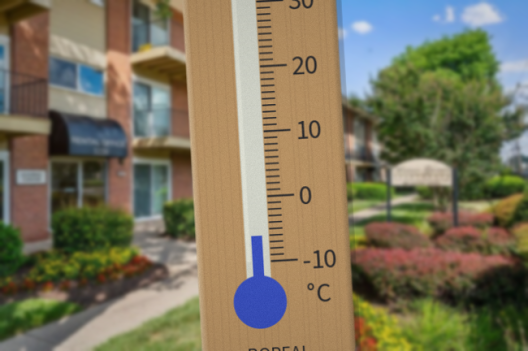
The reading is -6 °C
